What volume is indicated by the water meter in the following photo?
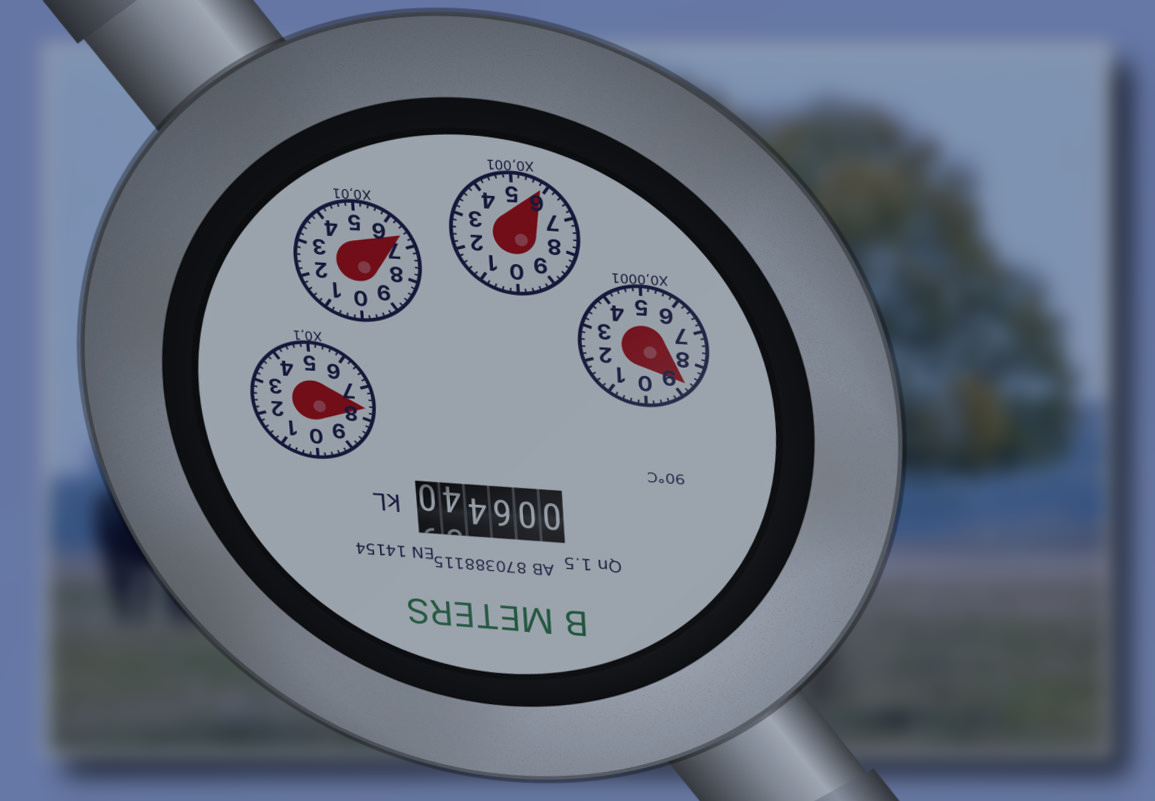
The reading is 6439.7658 kL
